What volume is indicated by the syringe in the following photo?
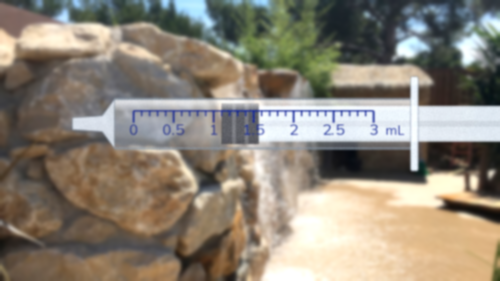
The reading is 1.1 mL
